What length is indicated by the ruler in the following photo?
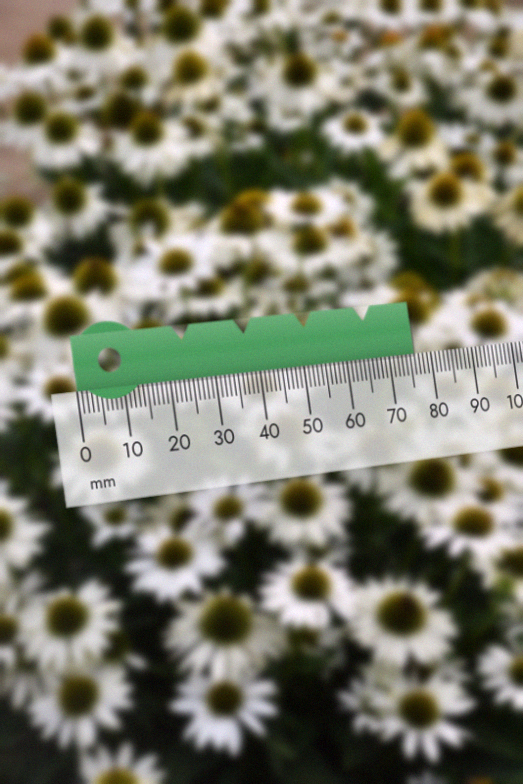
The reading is 76 mm
